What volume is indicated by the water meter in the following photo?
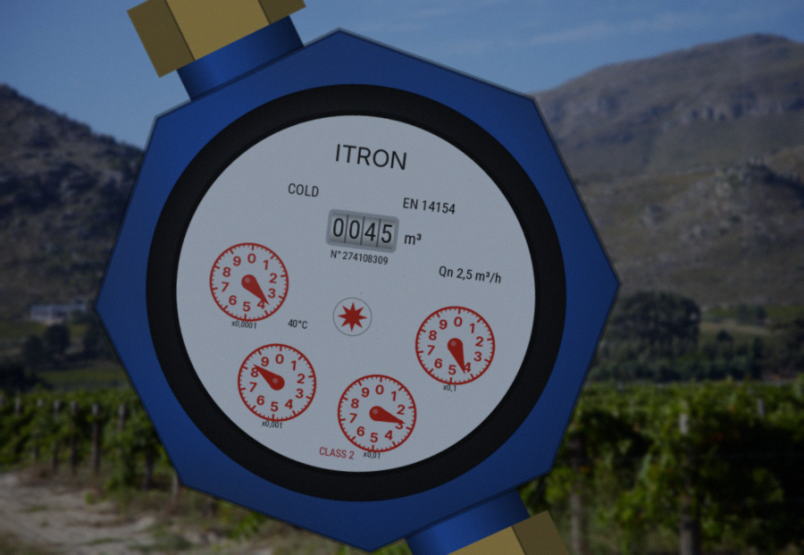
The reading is 45.4283 m³
